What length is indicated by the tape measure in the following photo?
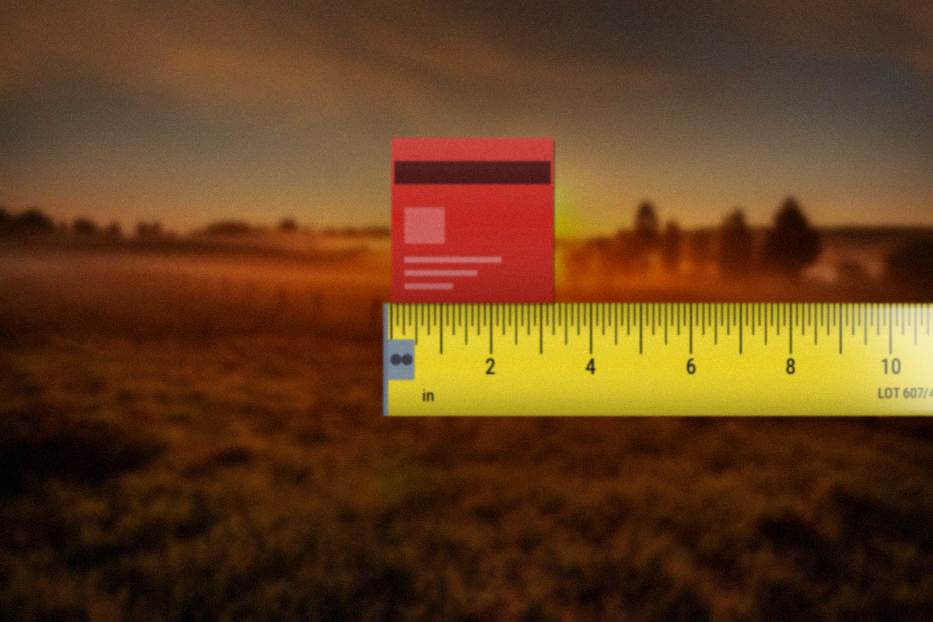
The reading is 3.25 in
